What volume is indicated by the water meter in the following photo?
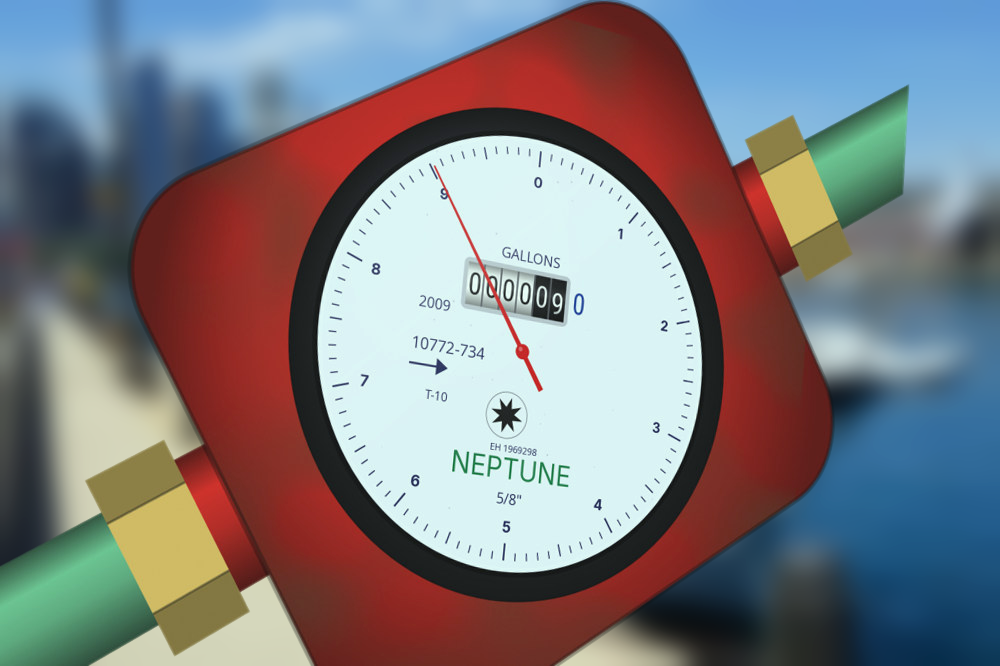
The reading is 89.0 gal
